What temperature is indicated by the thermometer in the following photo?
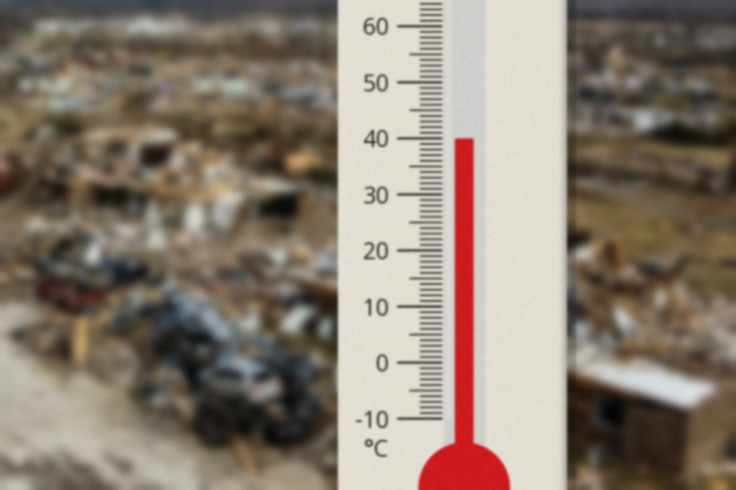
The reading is 40 °C
